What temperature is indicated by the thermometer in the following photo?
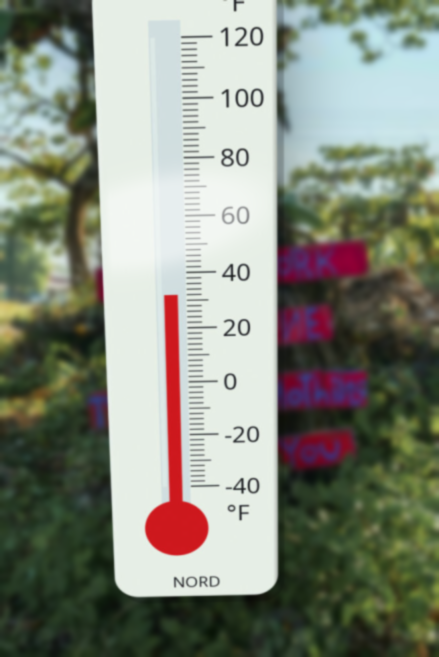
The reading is 32 °F
